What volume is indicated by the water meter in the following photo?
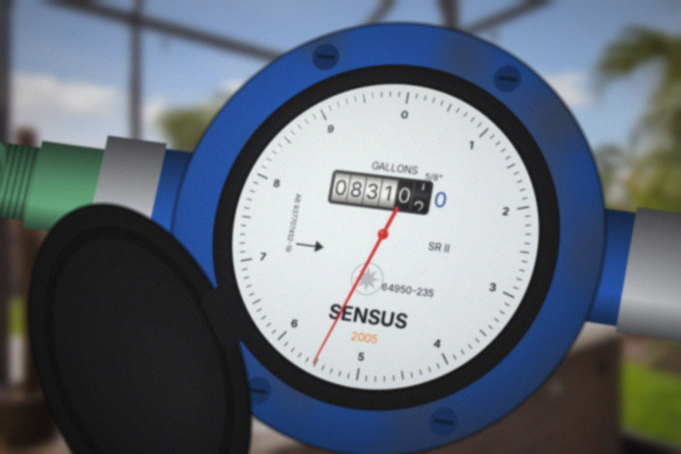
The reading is 831015.5 gal
